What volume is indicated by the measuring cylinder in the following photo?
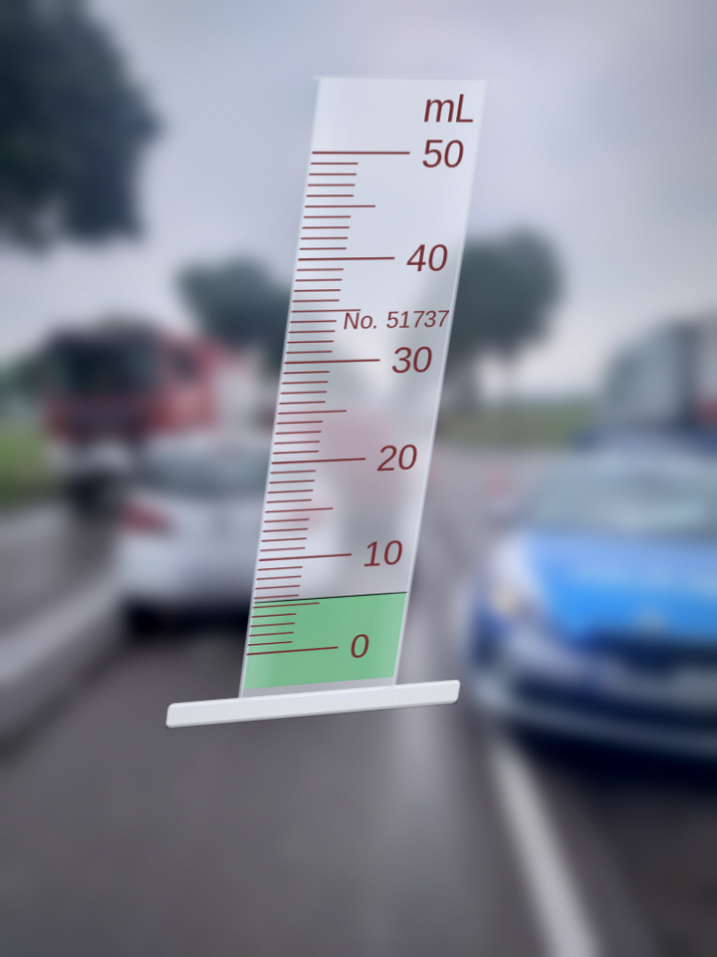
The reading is 5.5 mL
